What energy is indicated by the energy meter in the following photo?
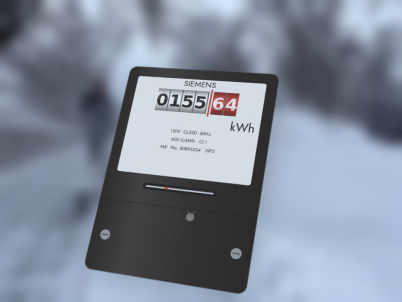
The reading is 155.64 kWh
